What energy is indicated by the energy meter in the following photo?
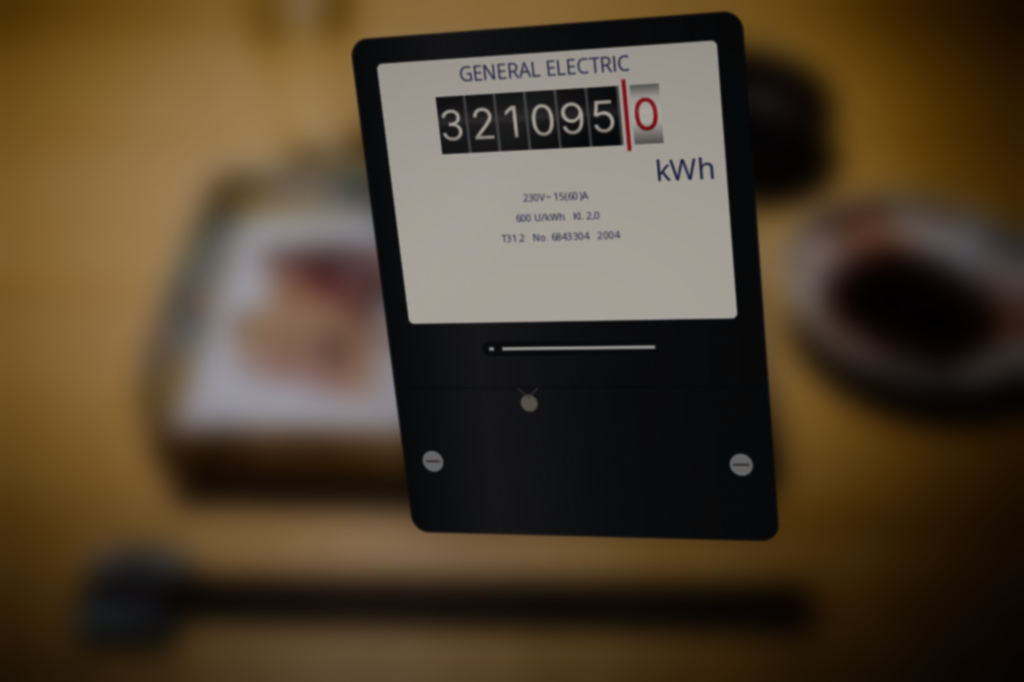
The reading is 321095.0 kWh
